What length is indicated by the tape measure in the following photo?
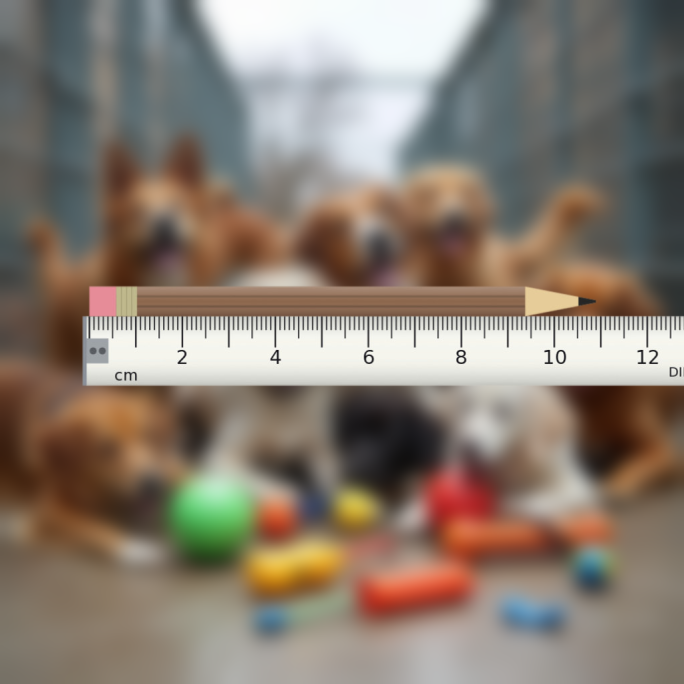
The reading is 10.9 cm
